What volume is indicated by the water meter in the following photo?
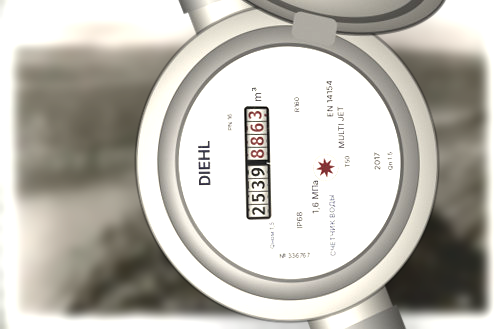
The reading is 2539.8863 m³
